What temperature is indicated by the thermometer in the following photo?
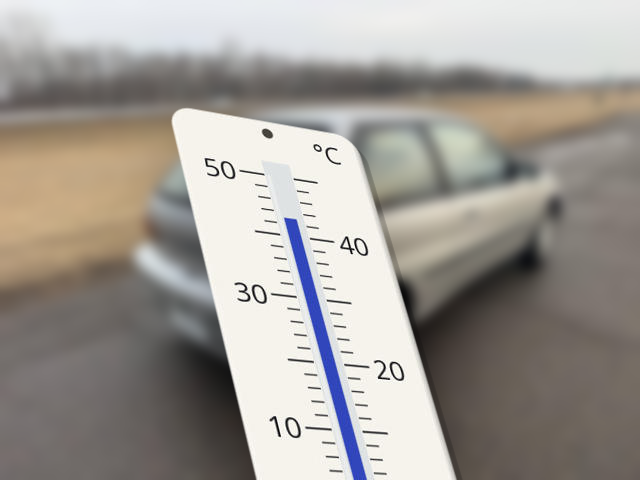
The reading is 43 °C
